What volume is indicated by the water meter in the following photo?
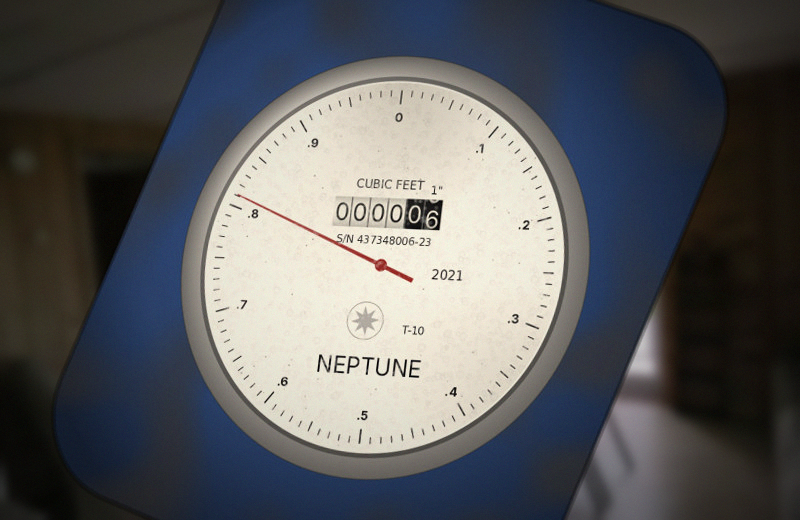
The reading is 5.81 ft³
